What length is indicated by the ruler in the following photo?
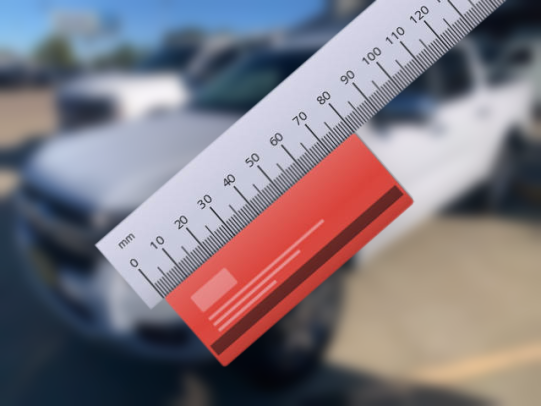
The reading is 80 mm
